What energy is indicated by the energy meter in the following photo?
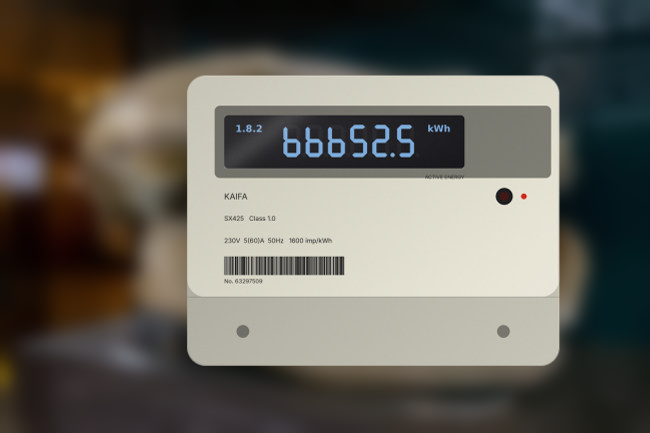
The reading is 66652.5 kWh
